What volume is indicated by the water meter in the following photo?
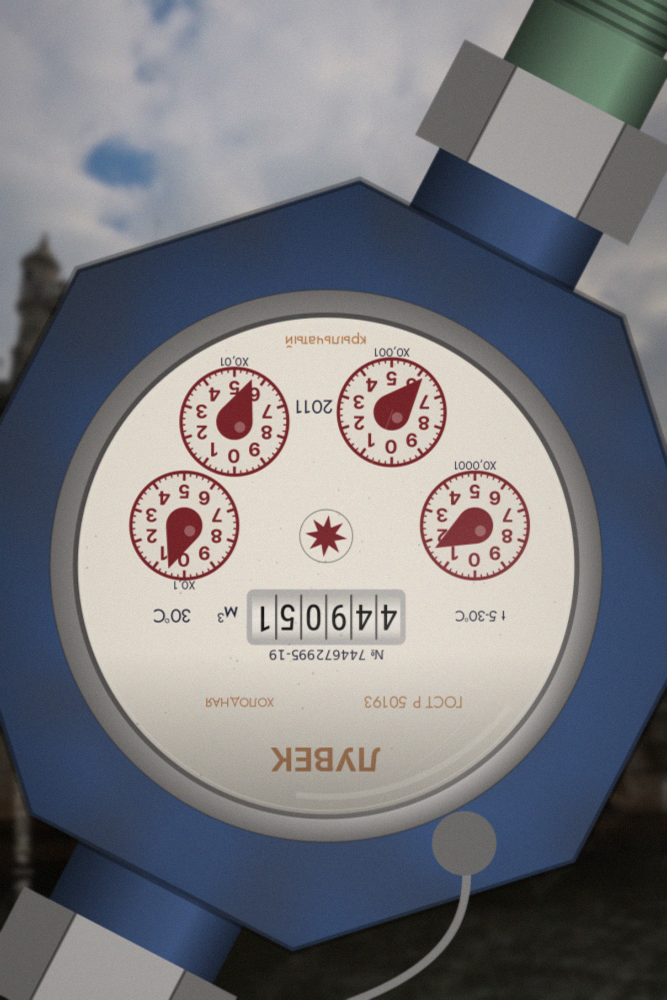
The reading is 449051.0561 m³
